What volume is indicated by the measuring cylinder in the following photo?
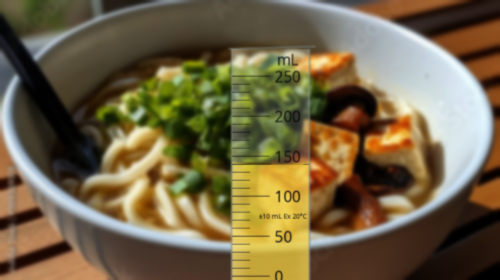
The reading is 140 mL
